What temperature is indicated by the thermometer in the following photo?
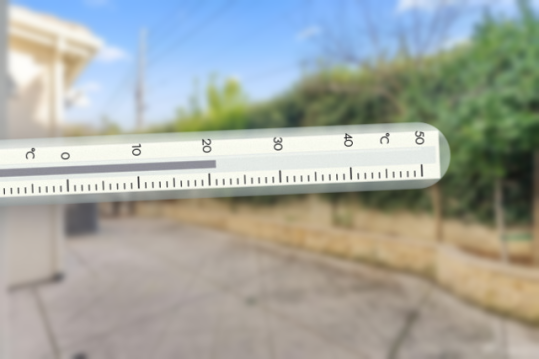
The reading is 21 °C
